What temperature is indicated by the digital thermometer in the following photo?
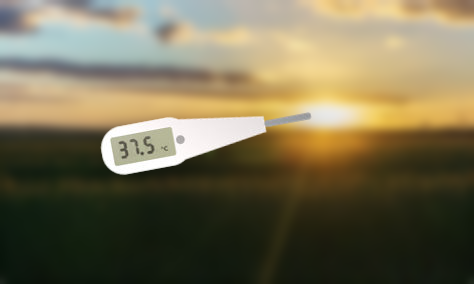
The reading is 37.5 °C
